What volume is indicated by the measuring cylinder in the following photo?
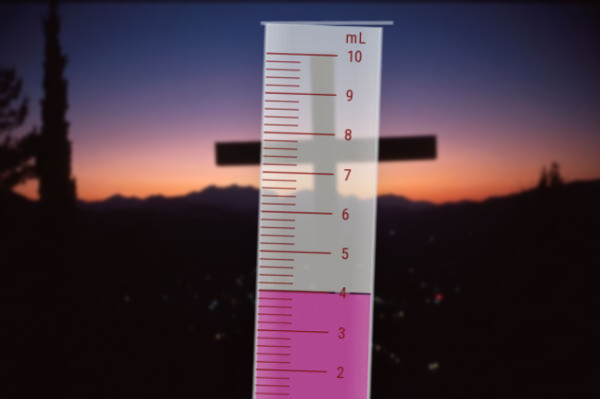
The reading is 4 mL
